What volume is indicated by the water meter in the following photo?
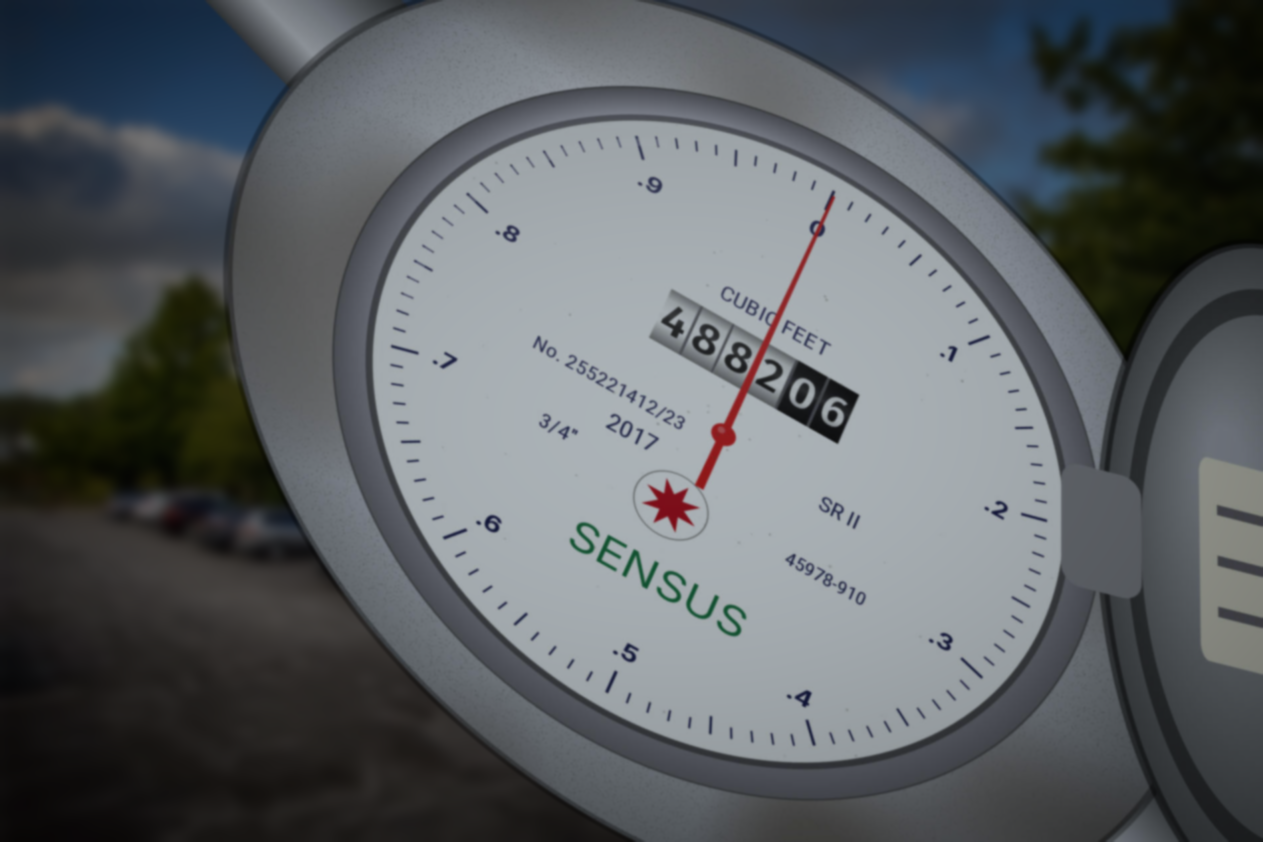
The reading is 488206.00 ft³
